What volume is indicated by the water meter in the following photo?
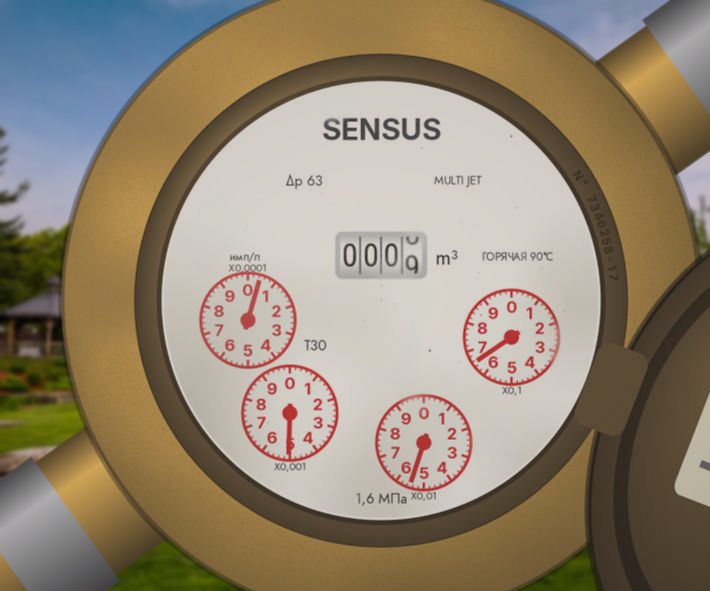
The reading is 8.6550 m³
